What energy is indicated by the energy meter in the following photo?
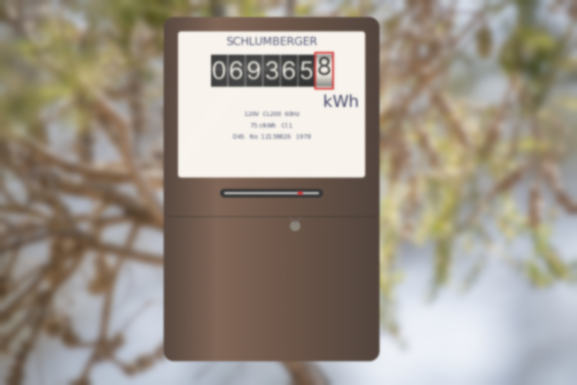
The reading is 69365.8 kWh
